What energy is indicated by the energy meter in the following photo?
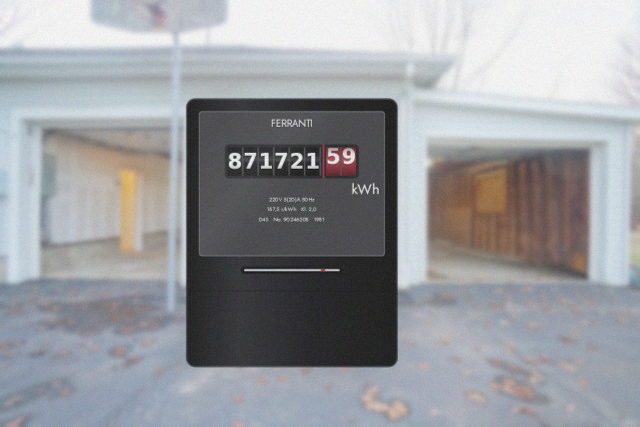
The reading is 871721.59 kWh
